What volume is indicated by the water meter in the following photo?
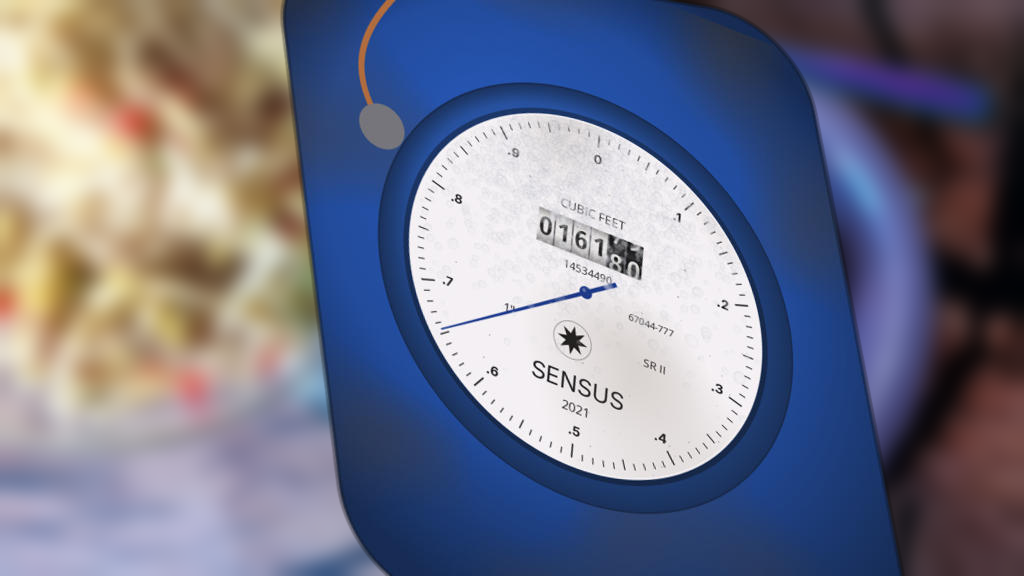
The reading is 16179.65 ft³
